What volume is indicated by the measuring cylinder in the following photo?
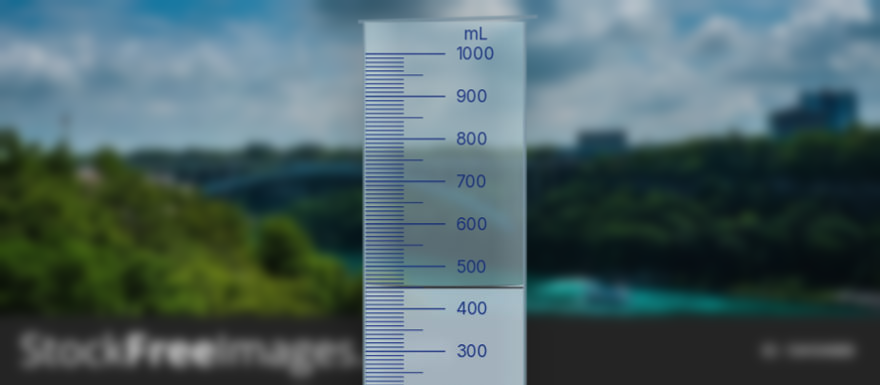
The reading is 450 mL
